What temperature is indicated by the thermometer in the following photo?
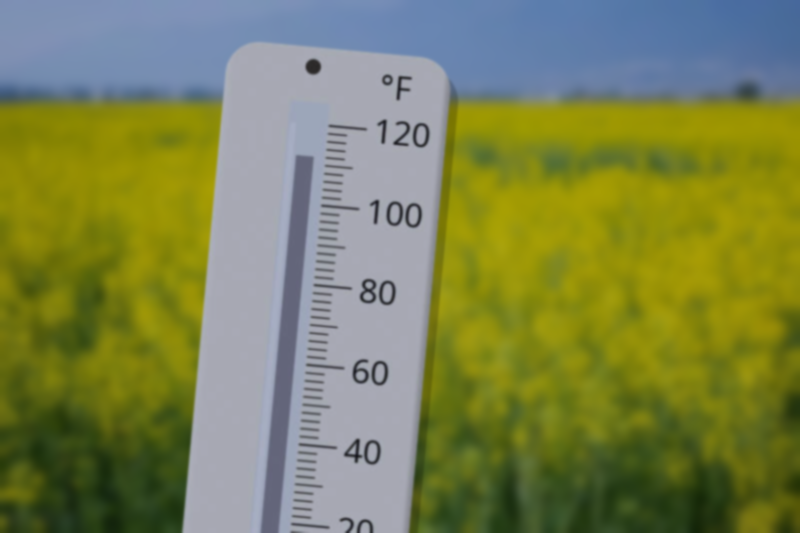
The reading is 112 °F
